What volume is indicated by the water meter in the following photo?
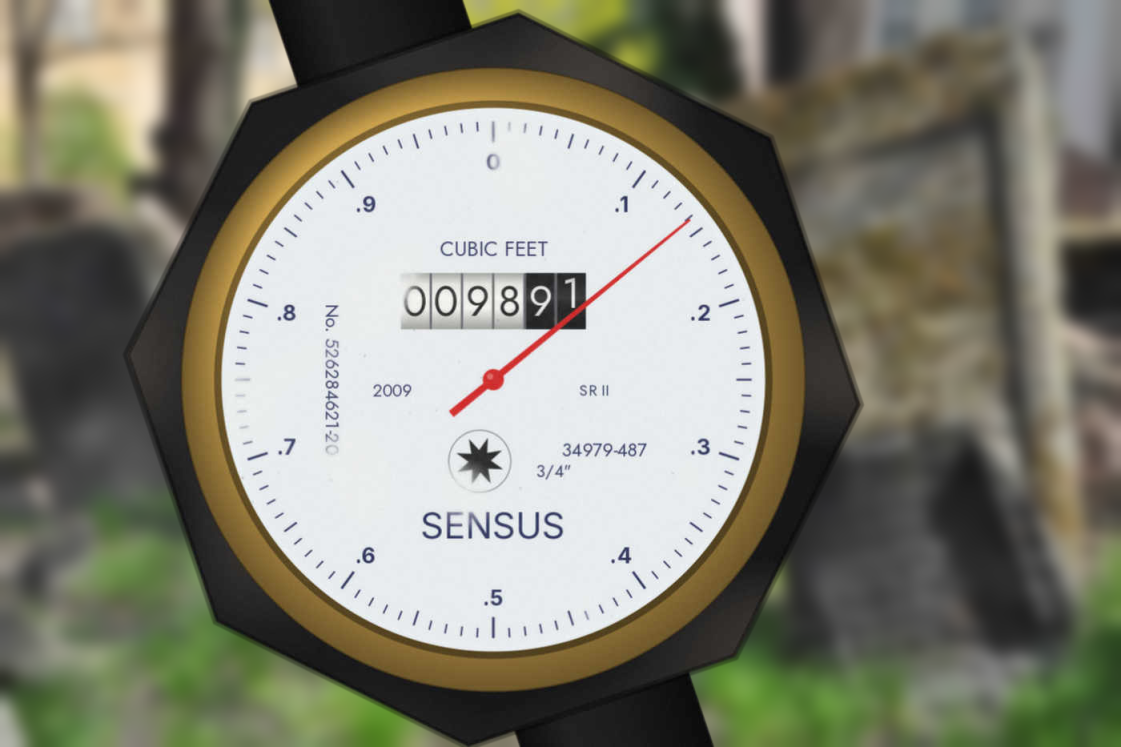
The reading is 9891.14 ft³
